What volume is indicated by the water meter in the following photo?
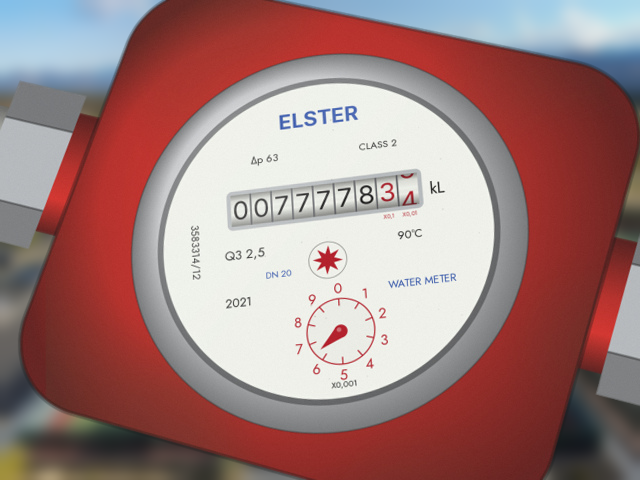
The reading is 77778.336 kL
